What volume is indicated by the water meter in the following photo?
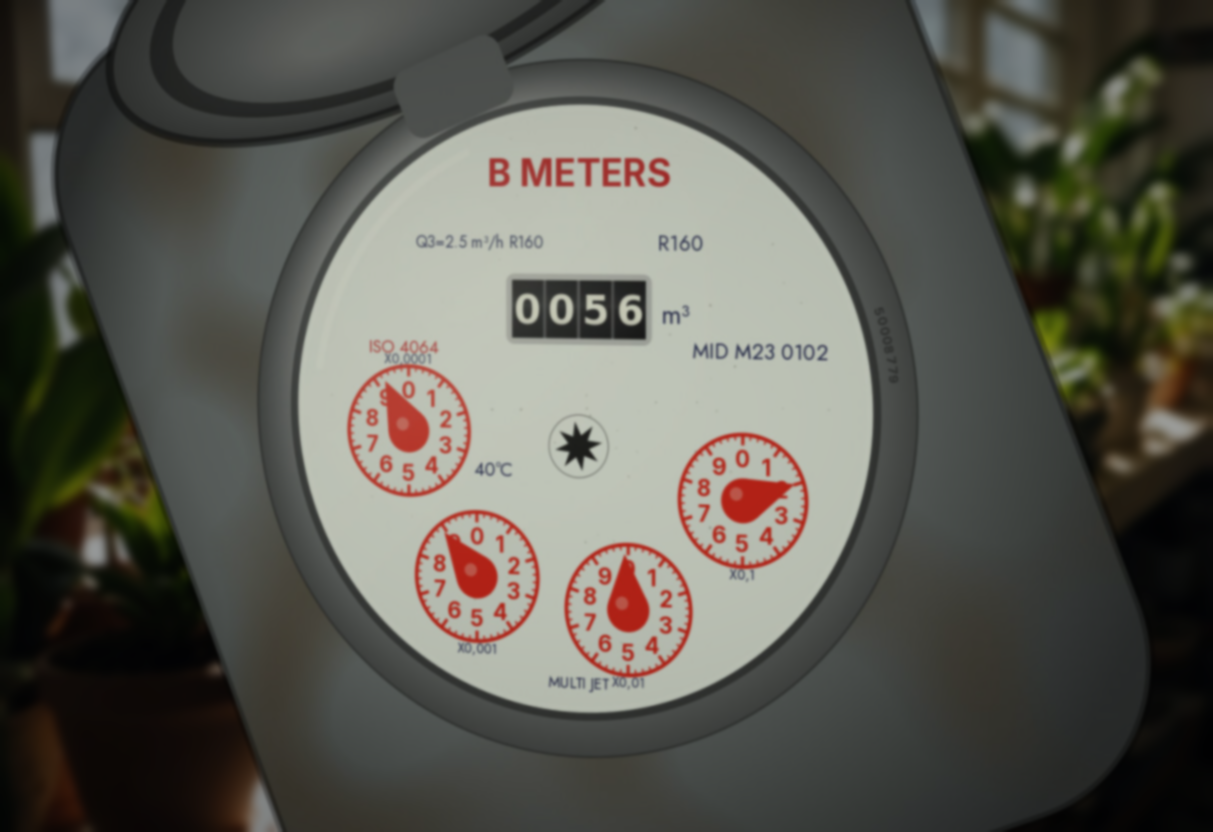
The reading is 56.1989 m³
